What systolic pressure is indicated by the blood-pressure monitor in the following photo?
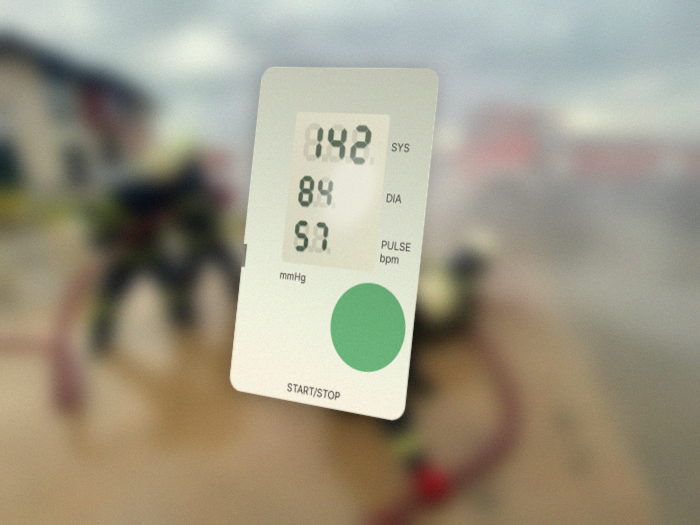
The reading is 142 mmHg
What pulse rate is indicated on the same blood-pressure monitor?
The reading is 57 bpm
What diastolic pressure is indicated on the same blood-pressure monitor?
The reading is 84 mmHg
